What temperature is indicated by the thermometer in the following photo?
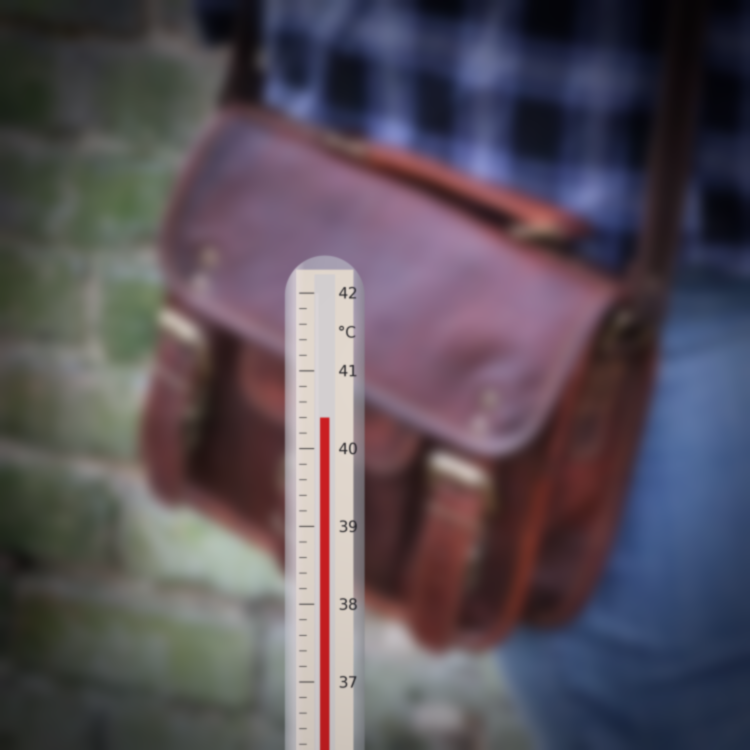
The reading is 40.4 °C
